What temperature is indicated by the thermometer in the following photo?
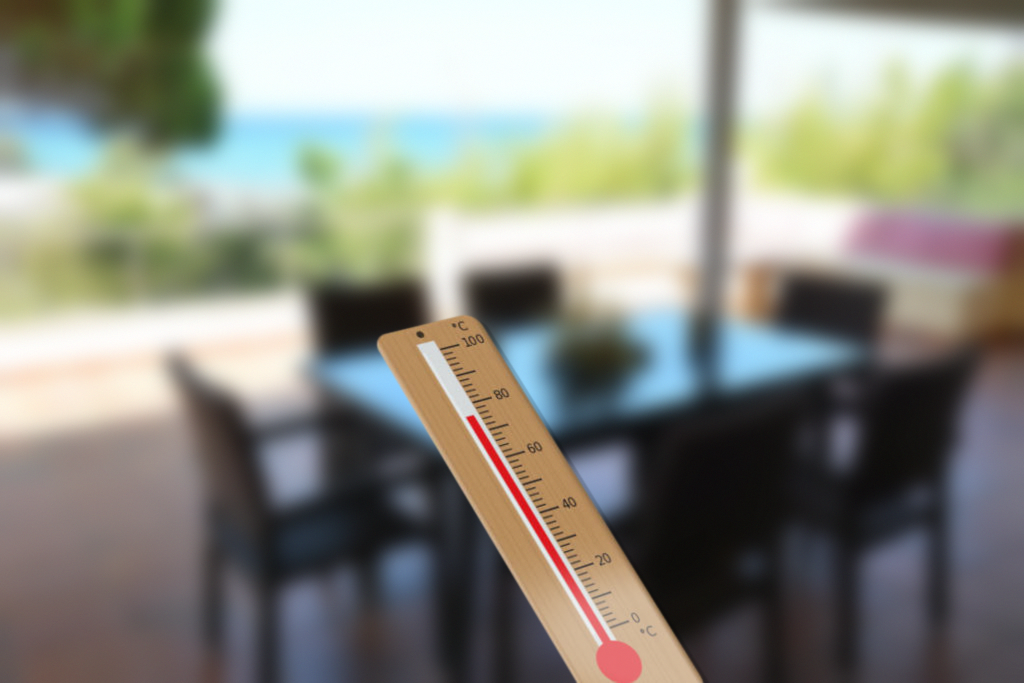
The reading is 76 °C
